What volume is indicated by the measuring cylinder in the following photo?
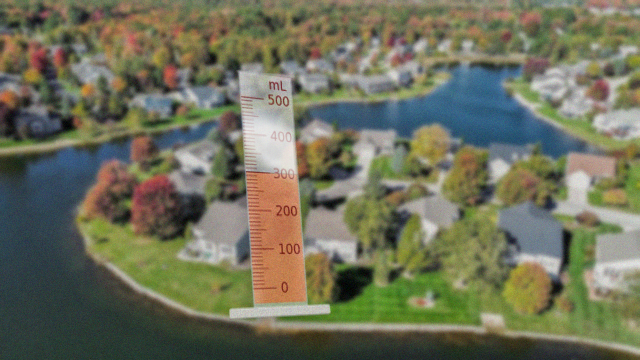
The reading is 300 mL
